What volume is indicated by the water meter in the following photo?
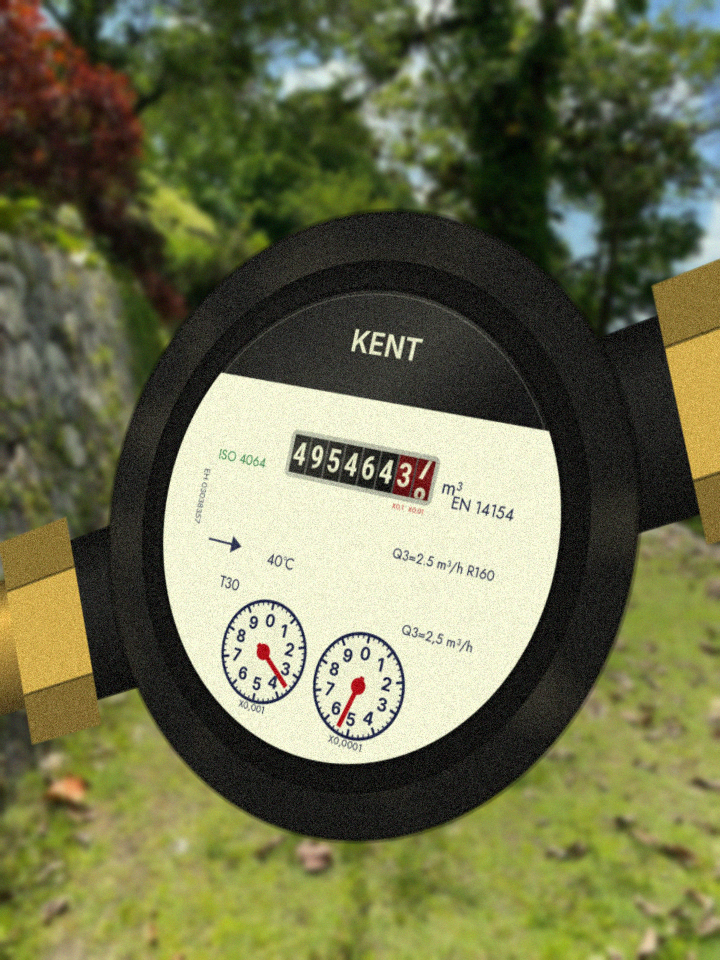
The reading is 495464.3735 m³
